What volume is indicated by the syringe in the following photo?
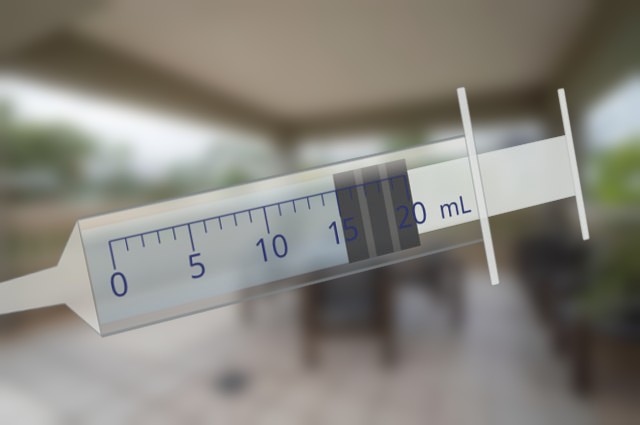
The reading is 15 mL
